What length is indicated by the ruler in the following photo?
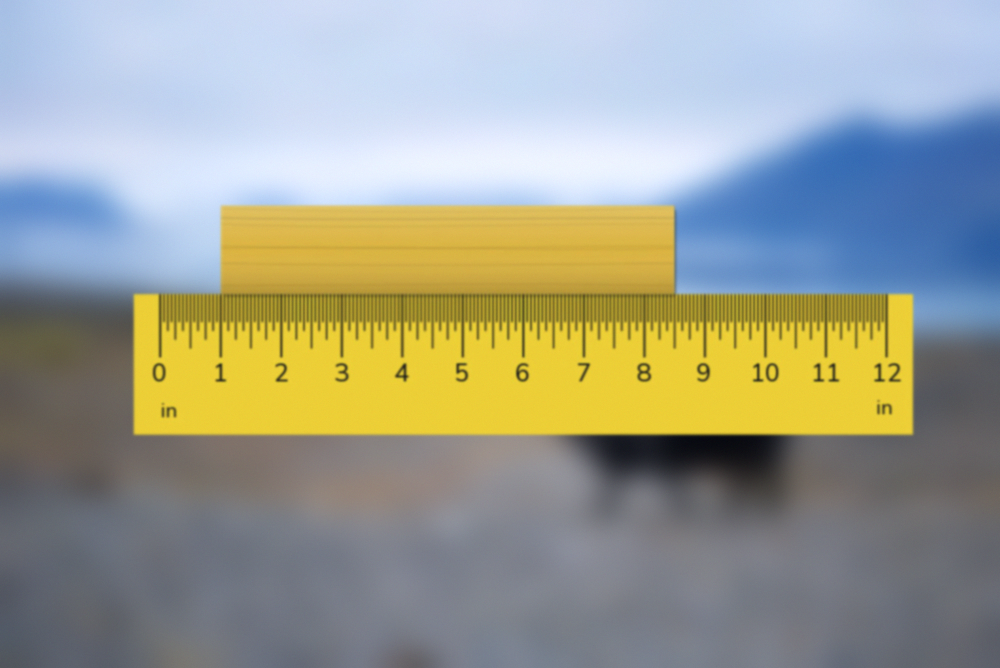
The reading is 7.5 in
